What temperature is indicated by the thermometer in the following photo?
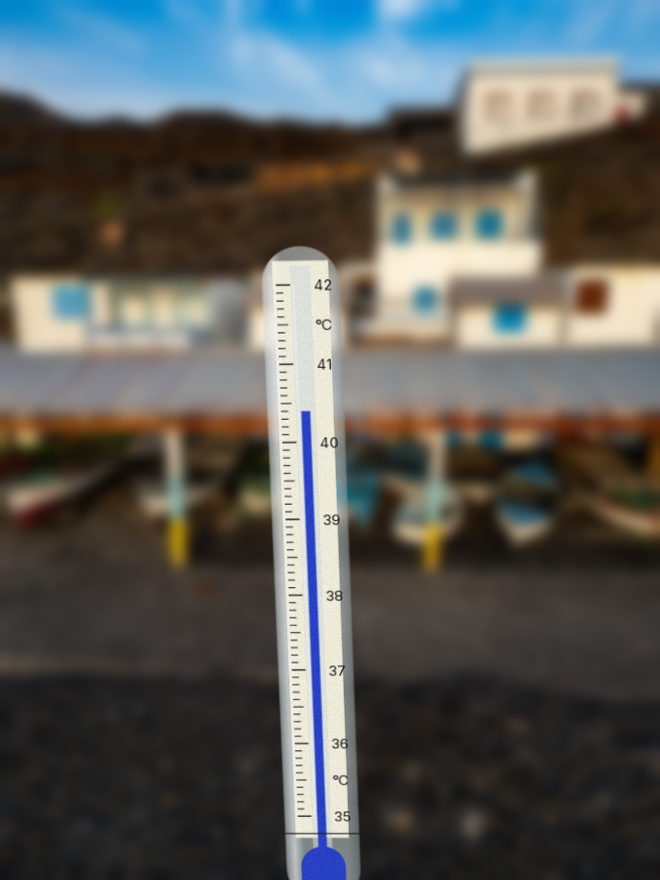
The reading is 40.4 °C
